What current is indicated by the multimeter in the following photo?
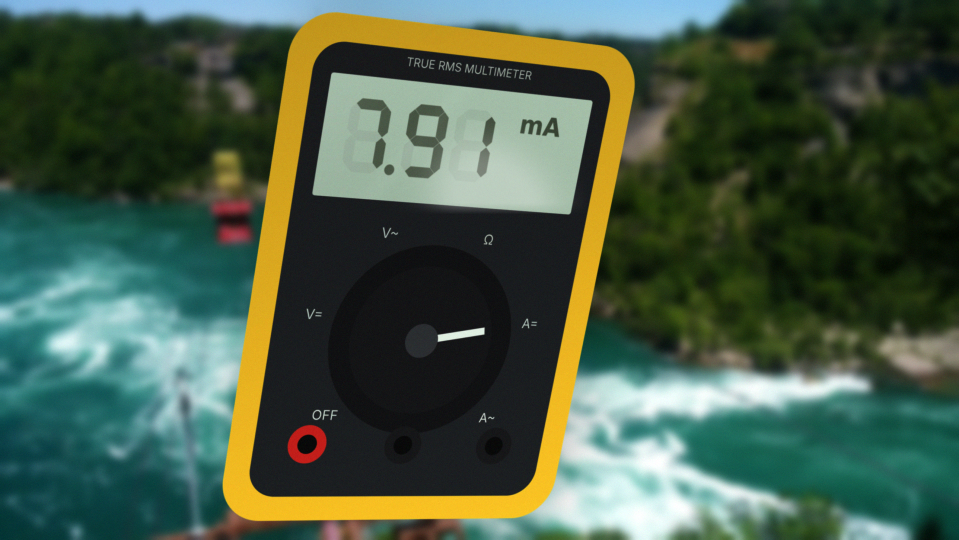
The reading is 7.91 mA
